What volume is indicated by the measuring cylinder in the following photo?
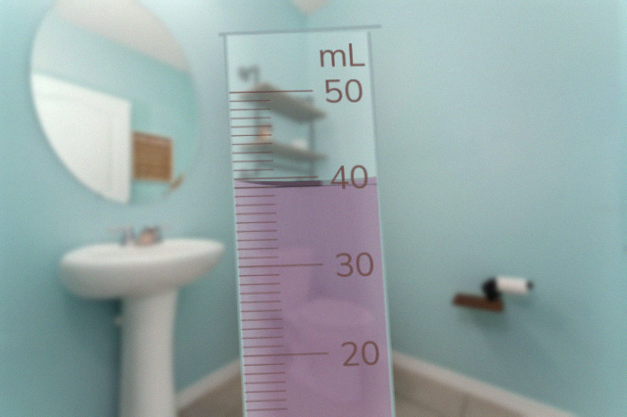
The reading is 39 mL
